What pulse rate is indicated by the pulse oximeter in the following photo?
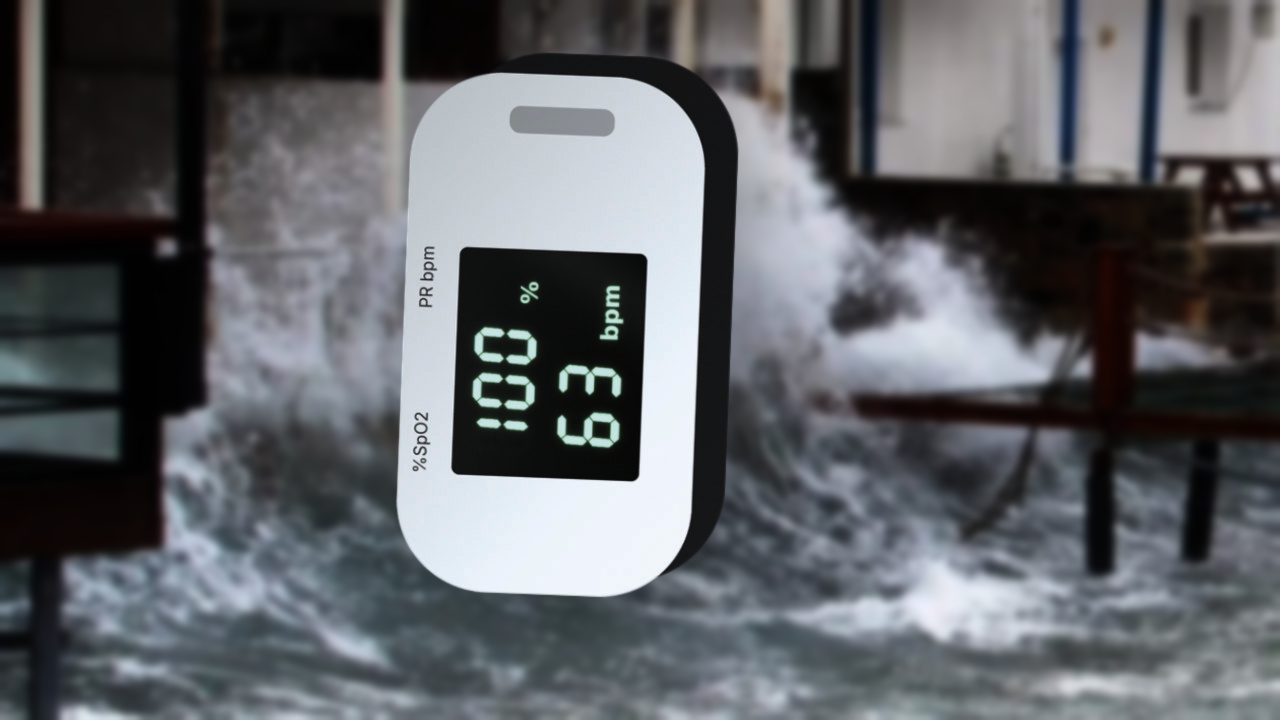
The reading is 63 bpm
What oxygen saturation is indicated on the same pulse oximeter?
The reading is 100 %
